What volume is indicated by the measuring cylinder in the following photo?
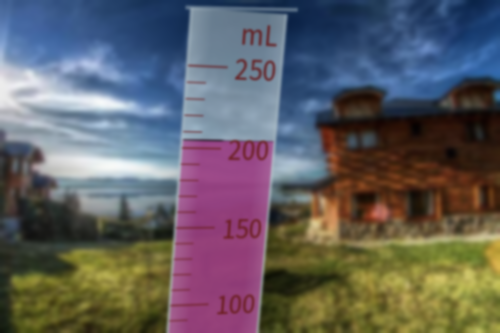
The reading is 205 mL
